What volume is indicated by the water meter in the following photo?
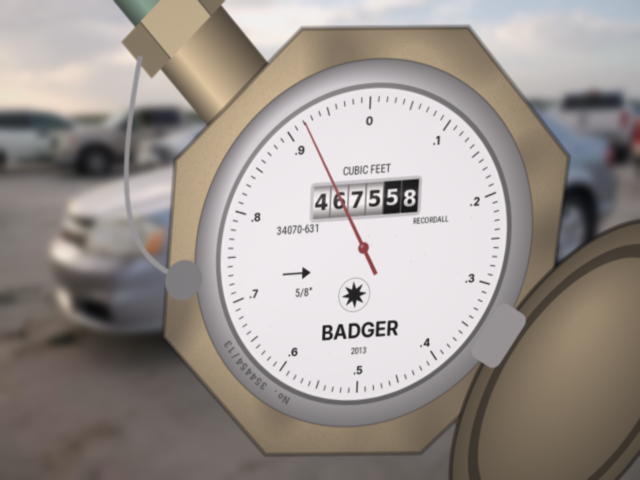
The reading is 467557.92 ft³
